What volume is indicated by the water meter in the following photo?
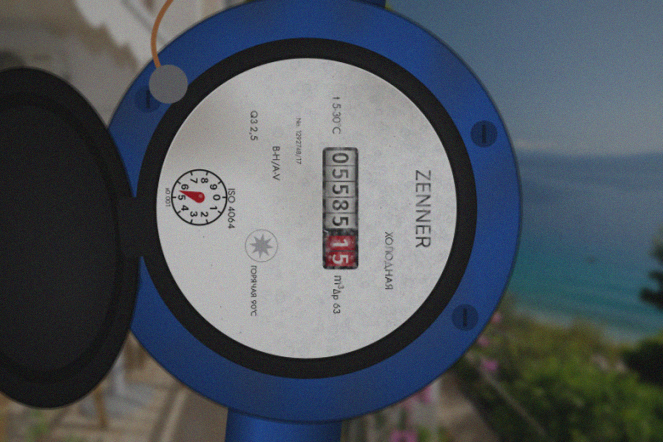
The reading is 5585.155 m³
